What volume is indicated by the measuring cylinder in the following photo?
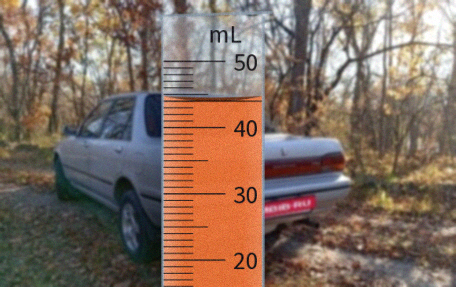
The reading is 44 mL
